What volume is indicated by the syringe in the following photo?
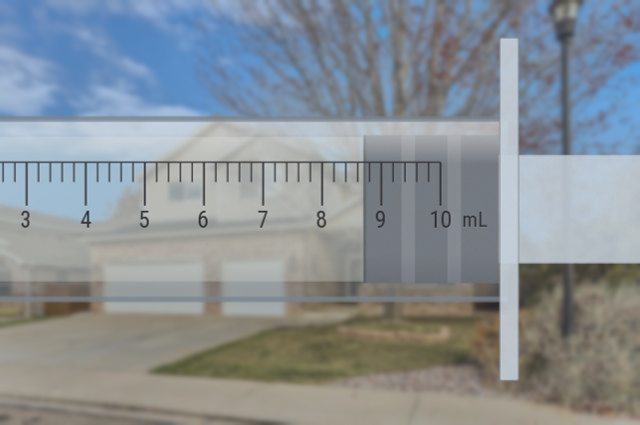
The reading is 8.7 mL
